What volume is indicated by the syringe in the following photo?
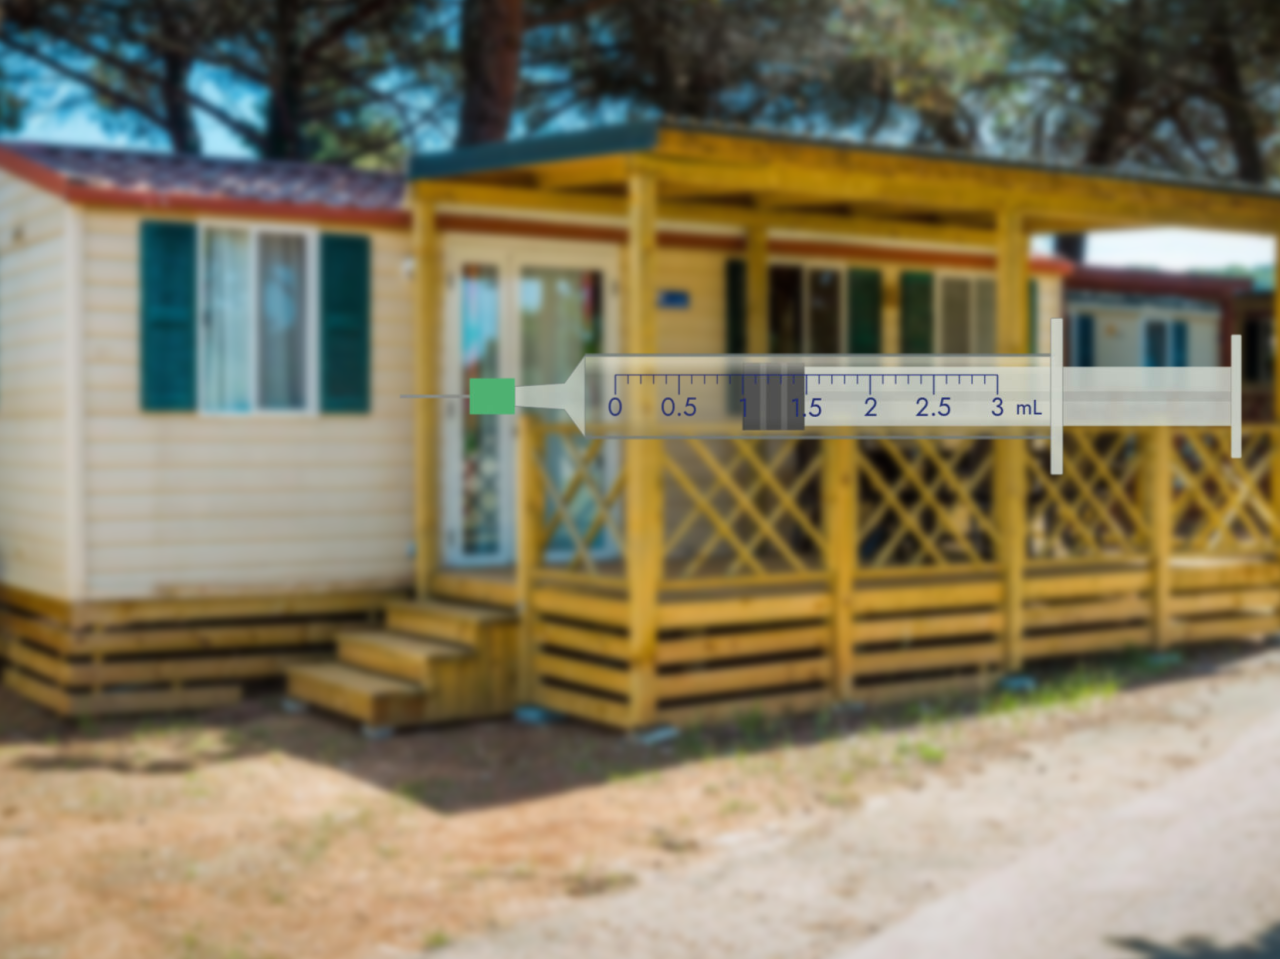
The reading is 1 mL
